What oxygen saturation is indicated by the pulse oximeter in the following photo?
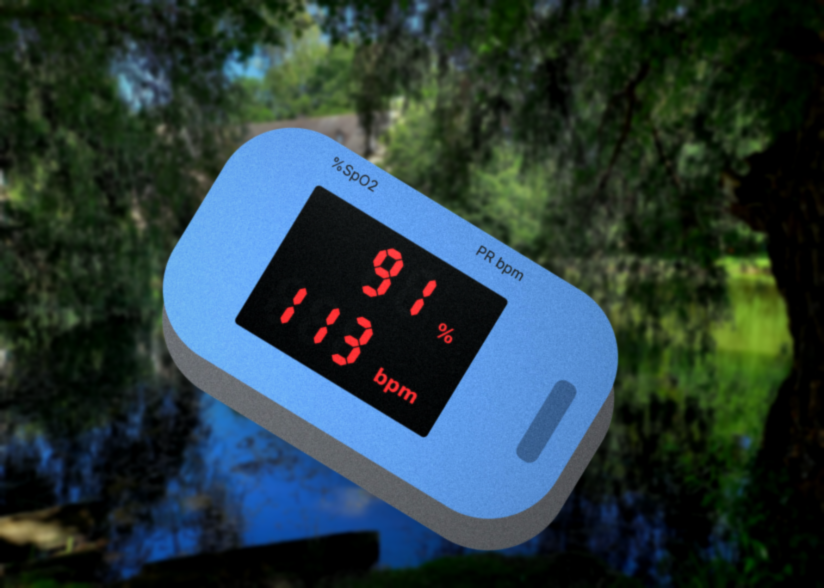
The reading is 91 %
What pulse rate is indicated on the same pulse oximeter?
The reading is 113 bpm
